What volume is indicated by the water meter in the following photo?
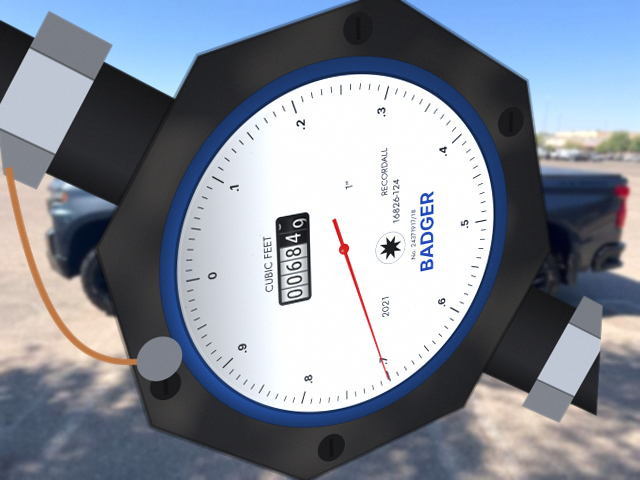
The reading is 6848.70 ft³
